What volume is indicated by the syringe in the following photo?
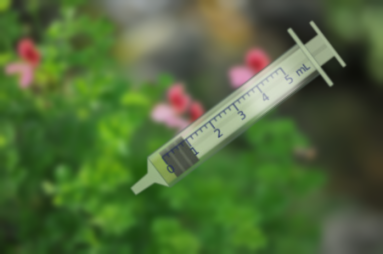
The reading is 0 mL
